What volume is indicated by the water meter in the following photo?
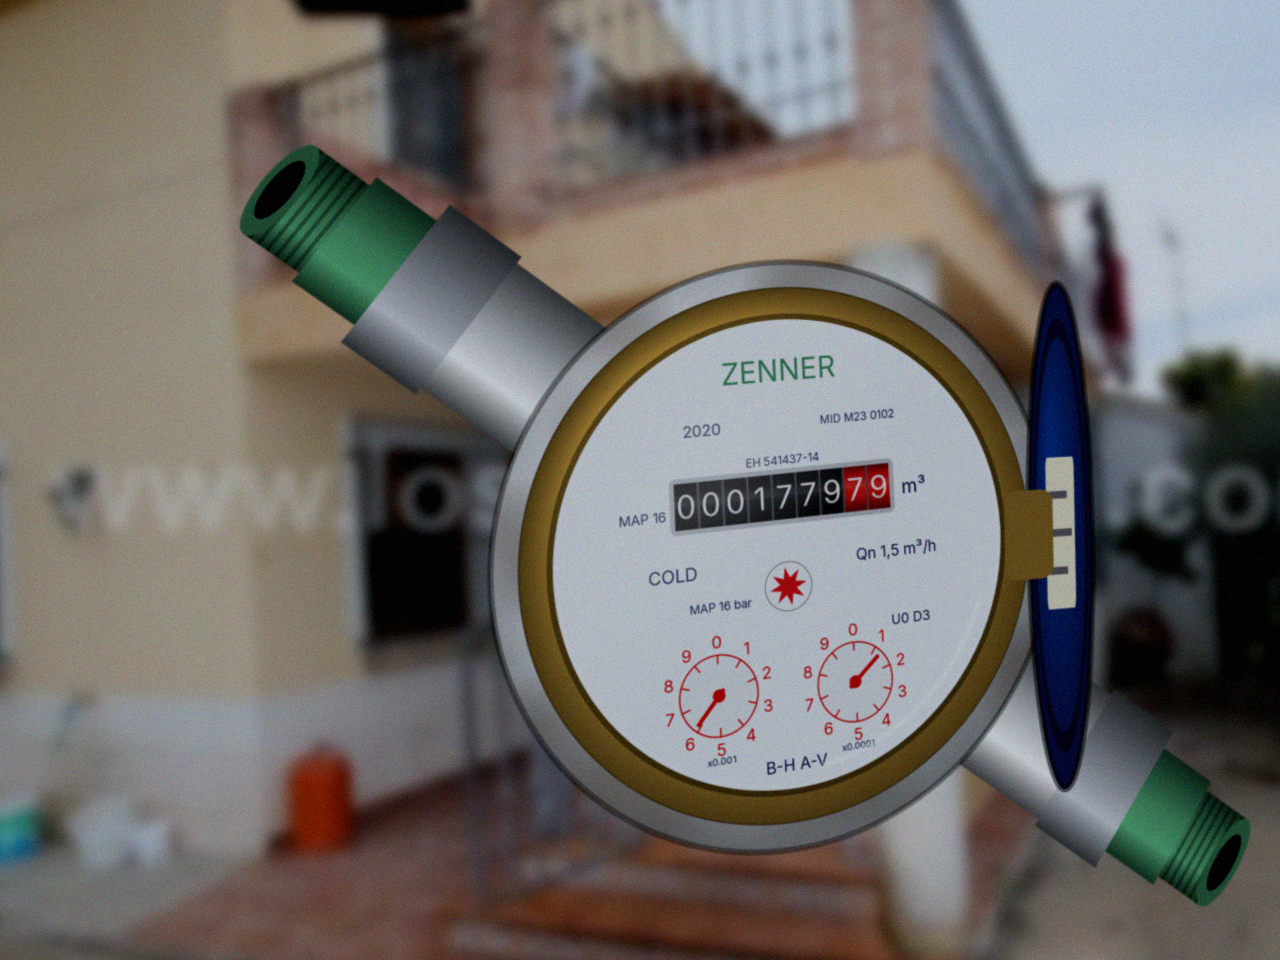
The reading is 1779.7961 m³
